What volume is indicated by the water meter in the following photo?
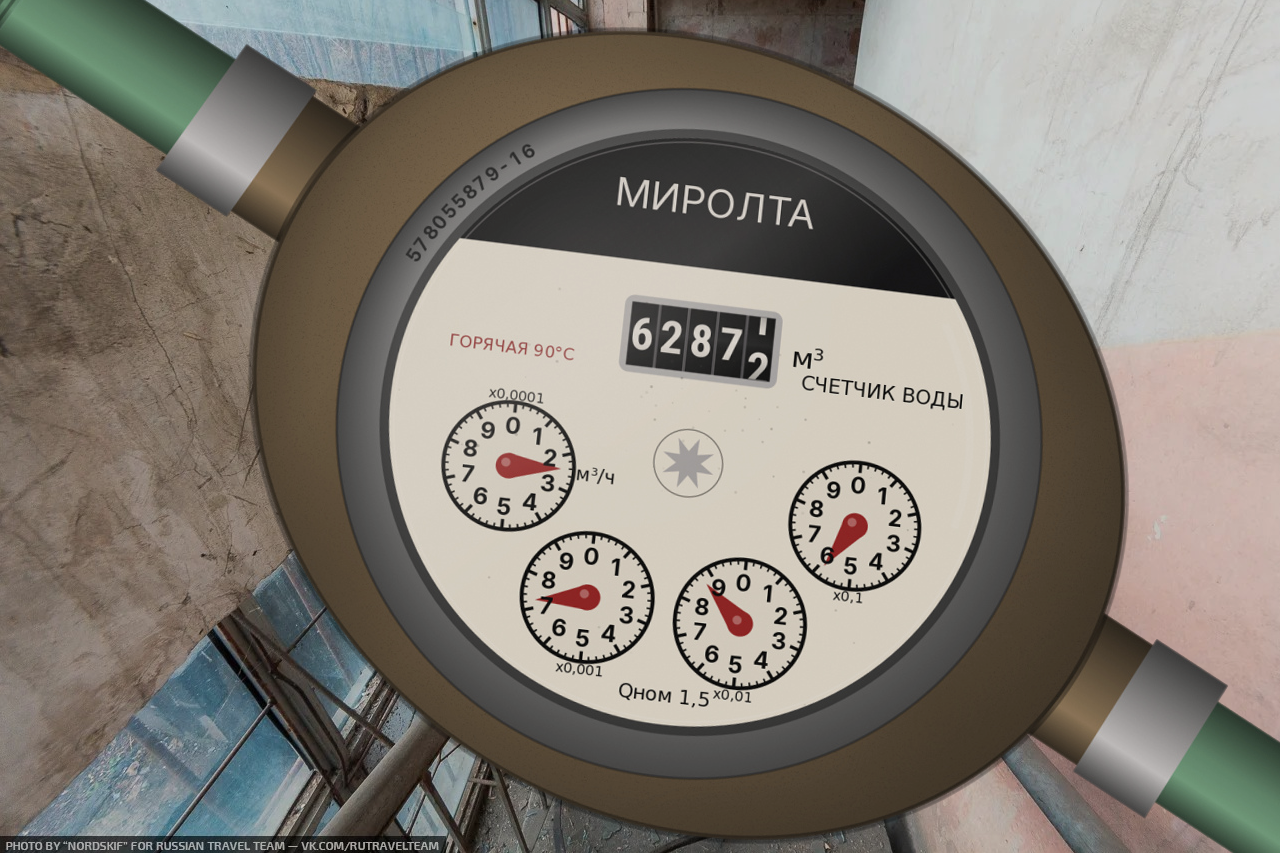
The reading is 62871.5872 m³
